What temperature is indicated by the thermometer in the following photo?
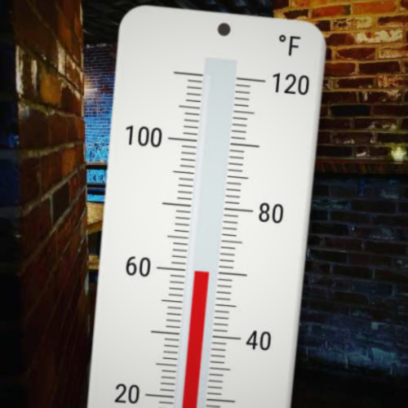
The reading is 60 °F
